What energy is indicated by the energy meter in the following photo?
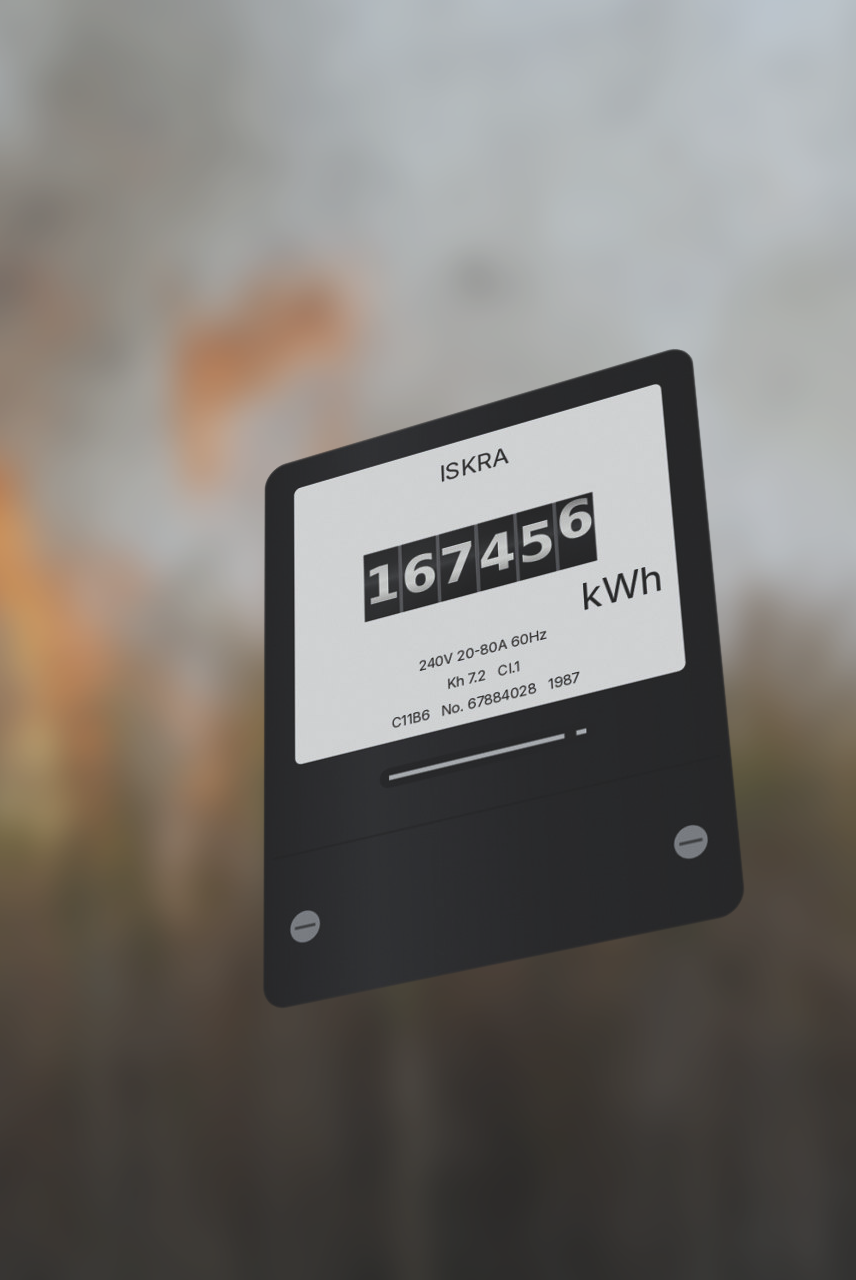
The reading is 167456 kWh
